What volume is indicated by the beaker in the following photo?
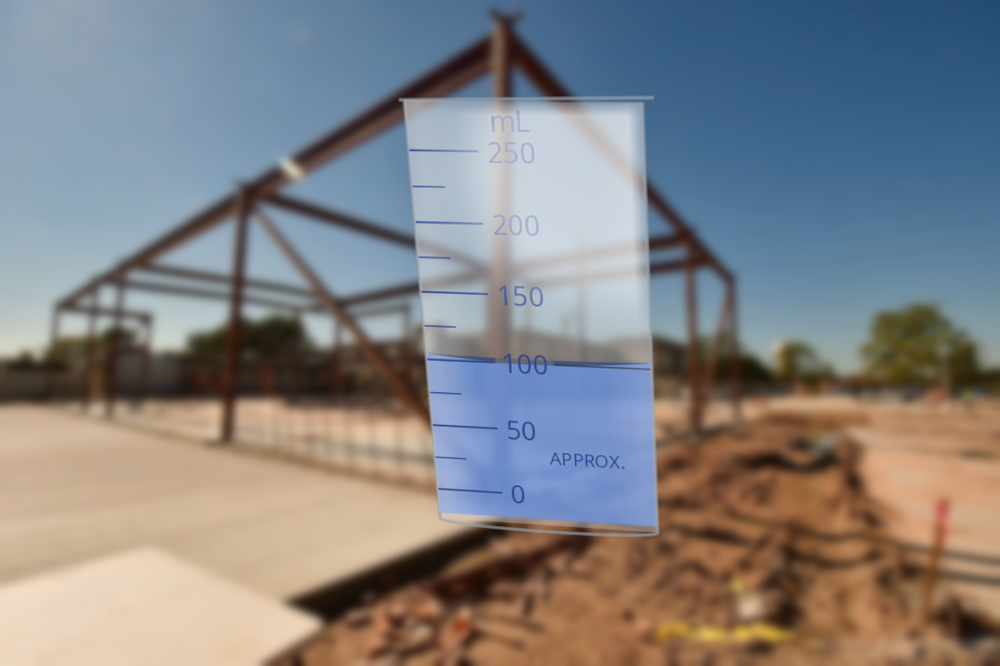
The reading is 100 mL
